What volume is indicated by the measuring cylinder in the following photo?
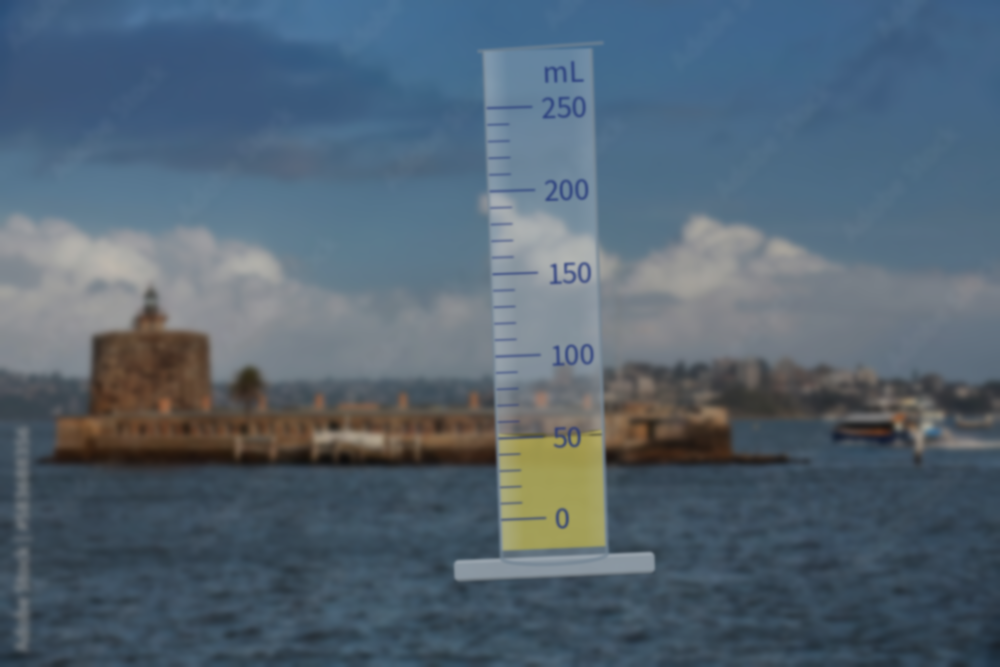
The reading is 50 mL
